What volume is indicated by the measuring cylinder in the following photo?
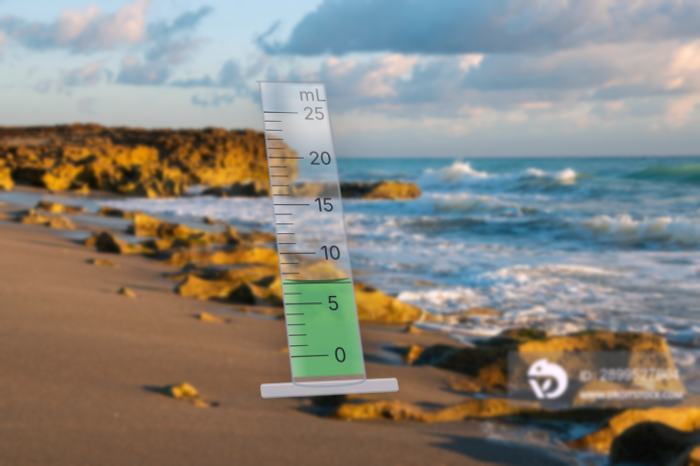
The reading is 7 mL
